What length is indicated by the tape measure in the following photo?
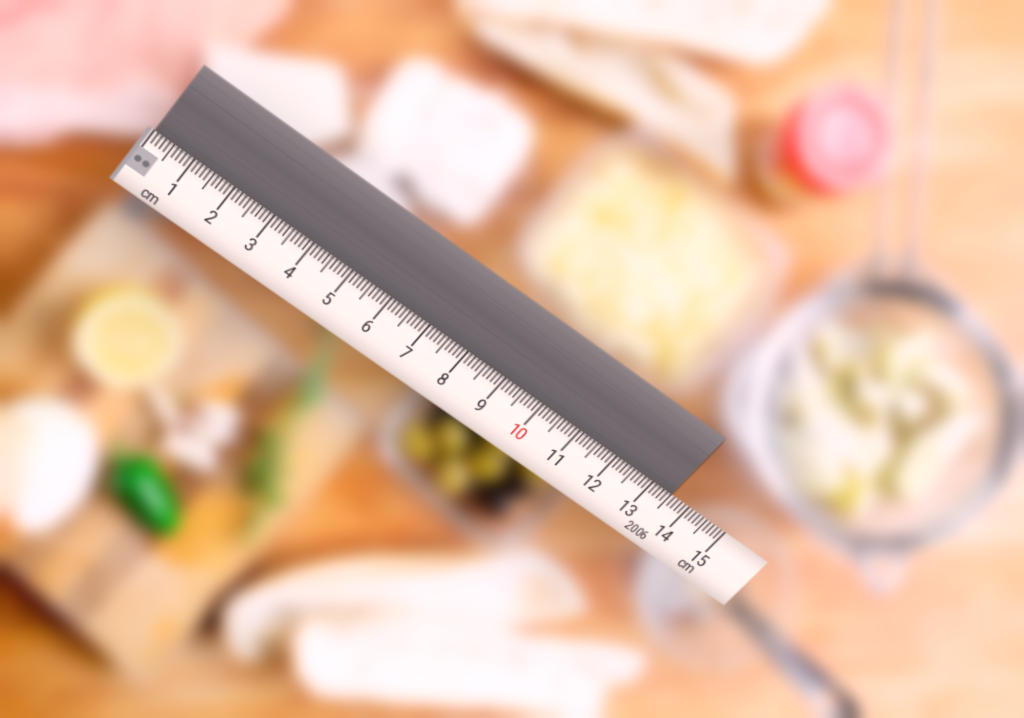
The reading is 13.5 cm
